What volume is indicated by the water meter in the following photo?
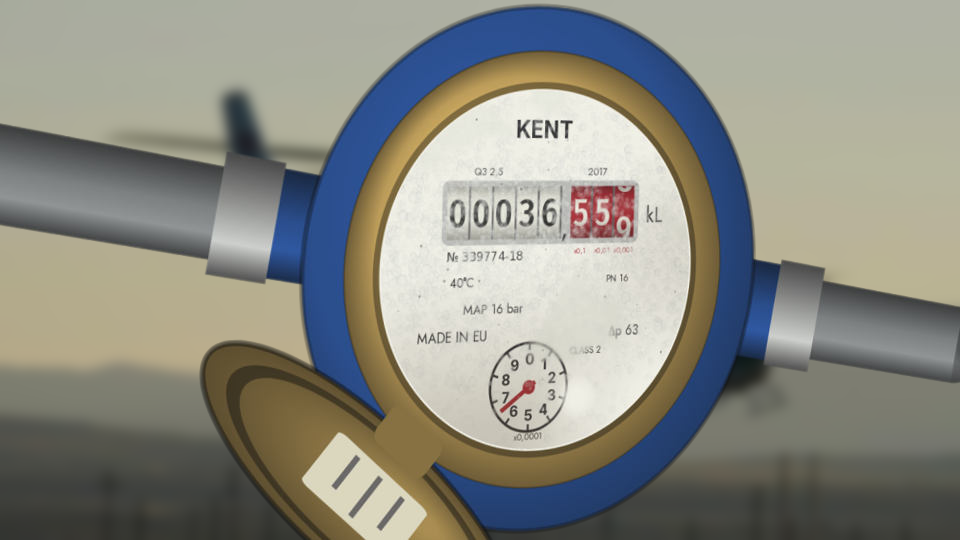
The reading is 36.5586 kL
